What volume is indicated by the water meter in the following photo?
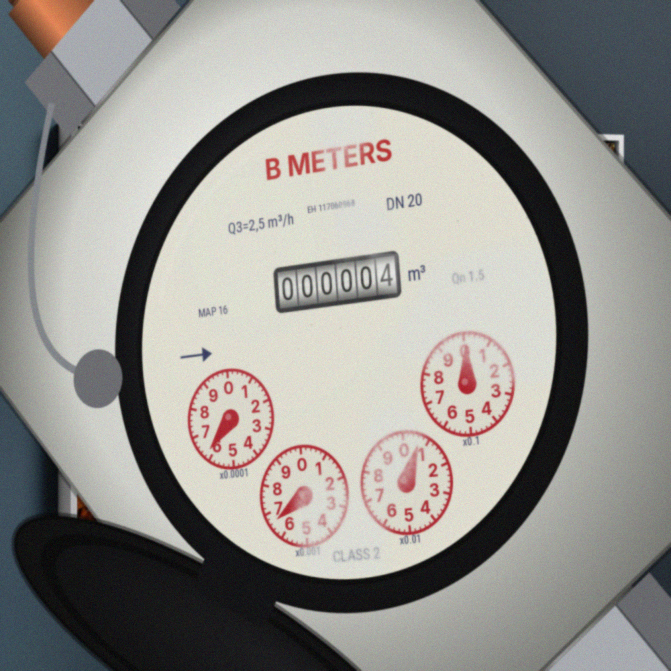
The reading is 4.0066 m³
